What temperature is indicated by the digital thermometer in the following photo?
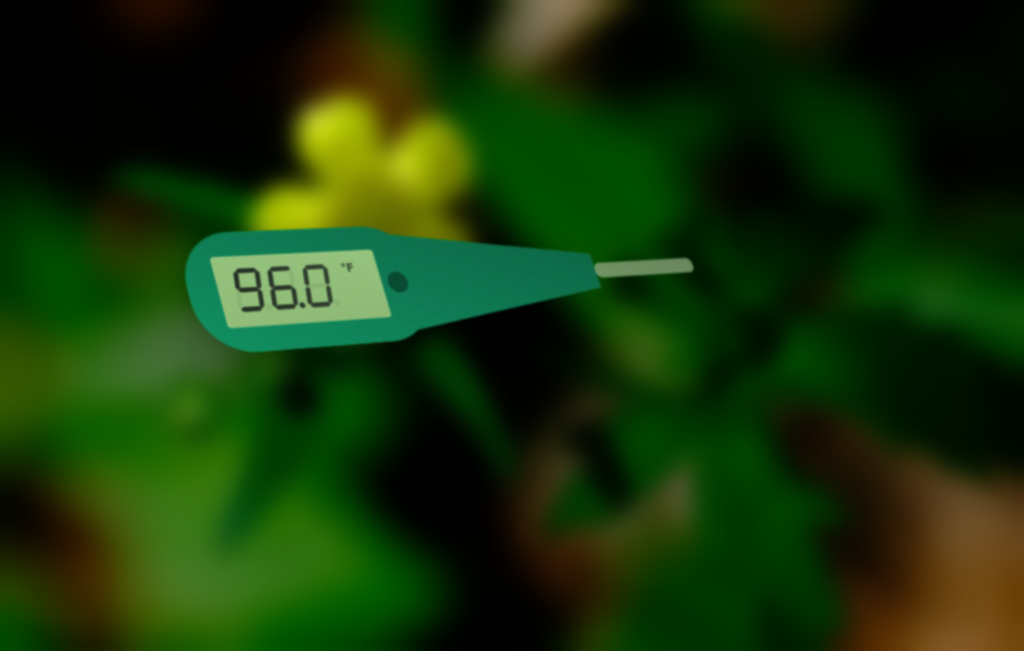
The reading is 96.0 °F
